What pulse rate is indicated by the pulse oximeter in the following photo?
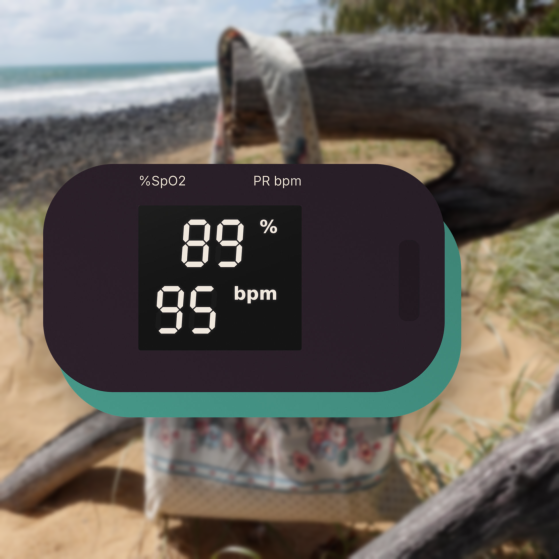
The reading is 95 bpm
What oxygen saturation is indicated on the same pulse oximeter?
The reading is 89 %
